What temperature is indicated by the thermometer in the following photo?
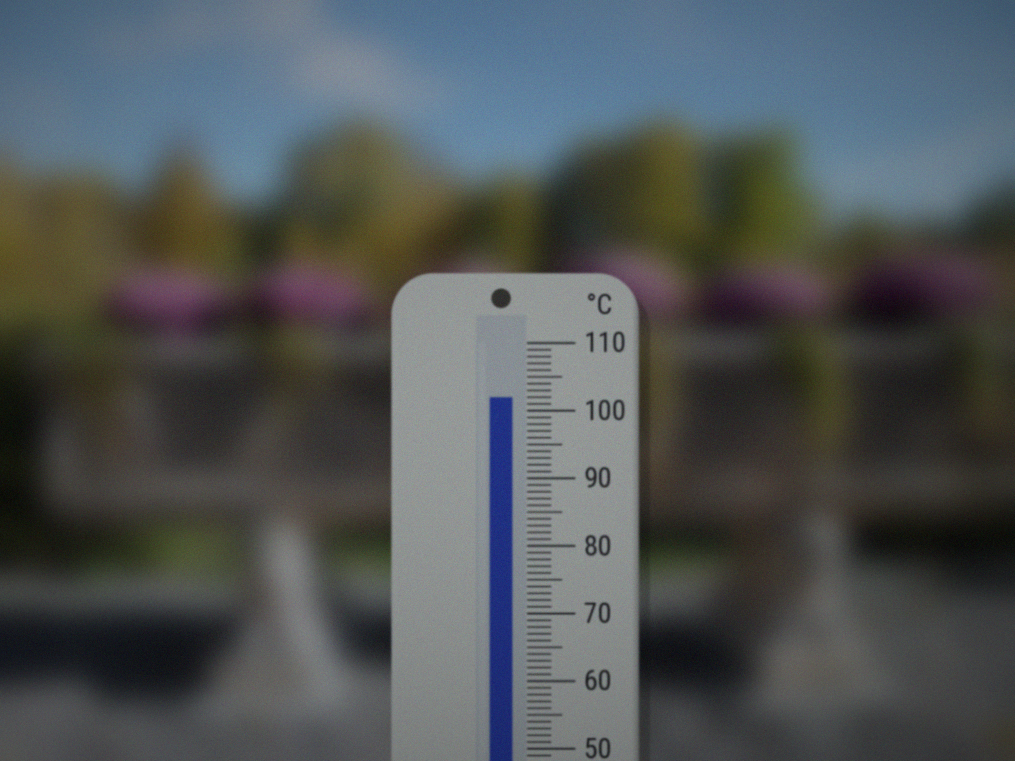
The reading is 102 °C
